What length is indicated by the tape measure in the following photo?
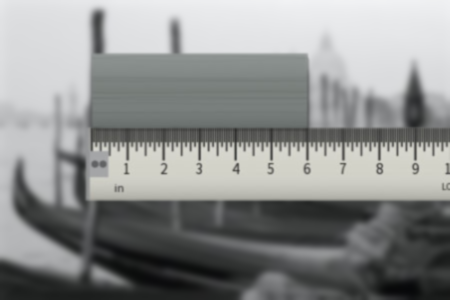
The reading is 6 in
